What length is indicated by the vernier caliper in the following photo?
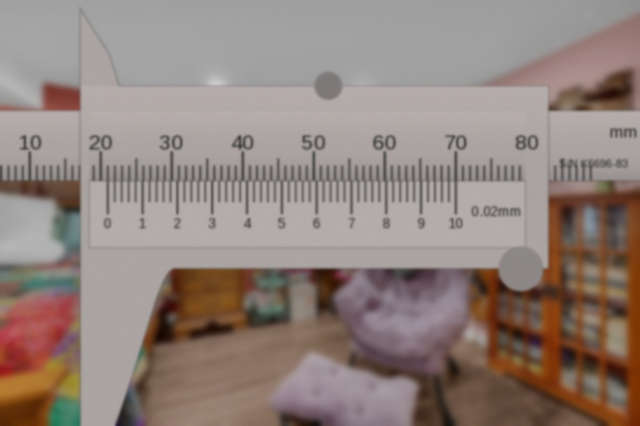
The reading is 21.0 mm
